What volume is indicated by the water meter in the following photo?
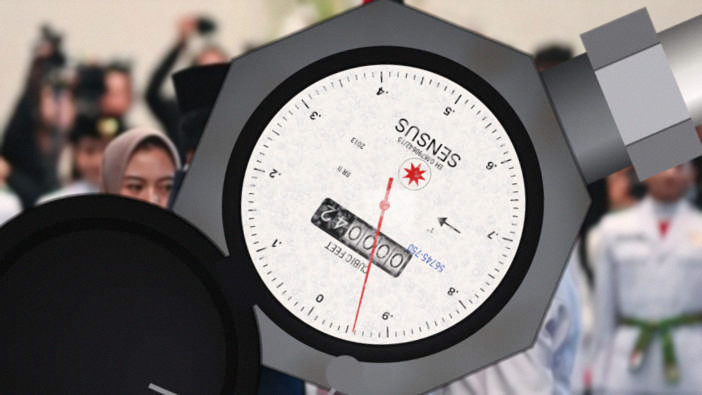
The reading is 41.94 ft³
